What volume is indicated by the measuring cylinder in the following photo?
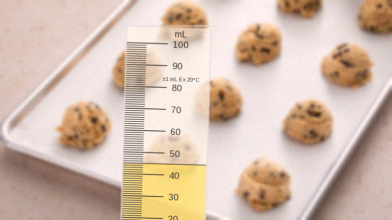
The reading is 45 mL
